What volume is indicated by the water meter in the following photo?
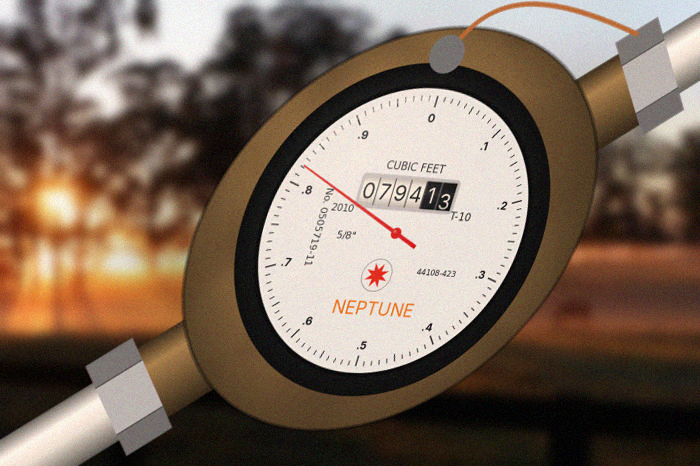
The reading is 79412.82 ft³
